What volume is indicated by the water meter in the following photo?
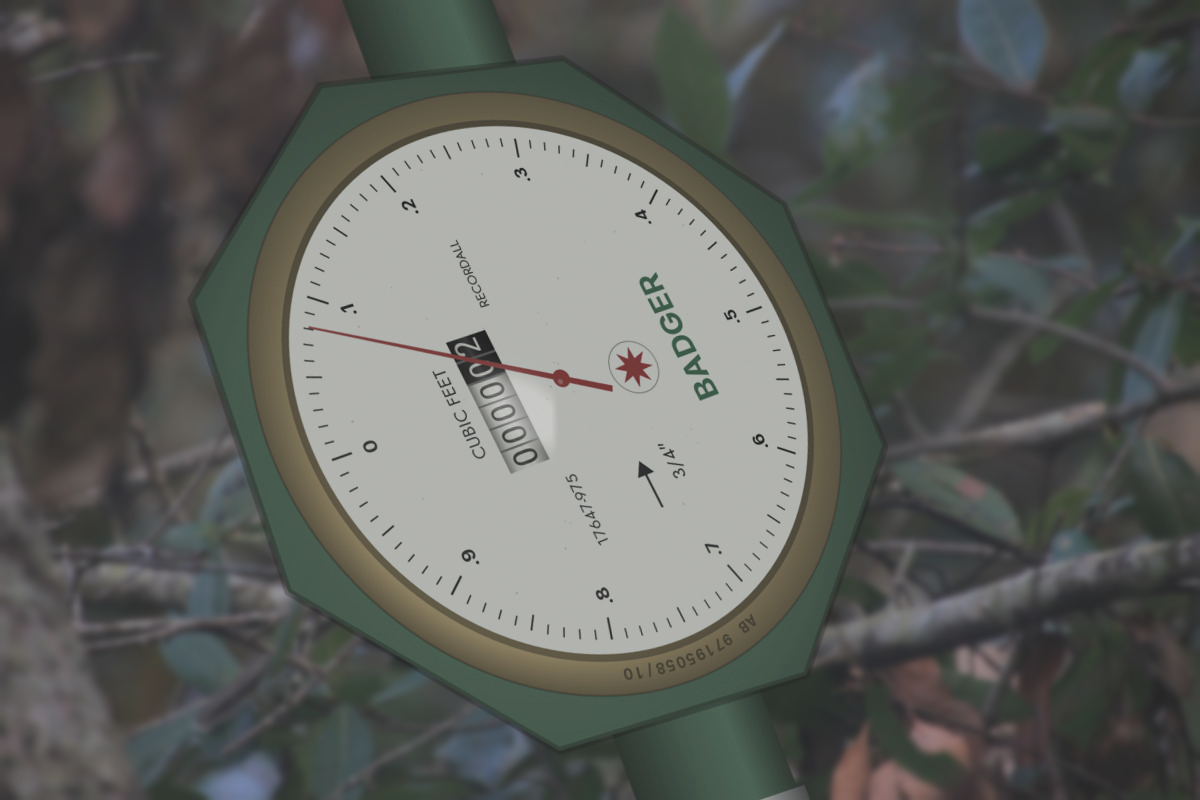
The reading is 2.08 ft³
